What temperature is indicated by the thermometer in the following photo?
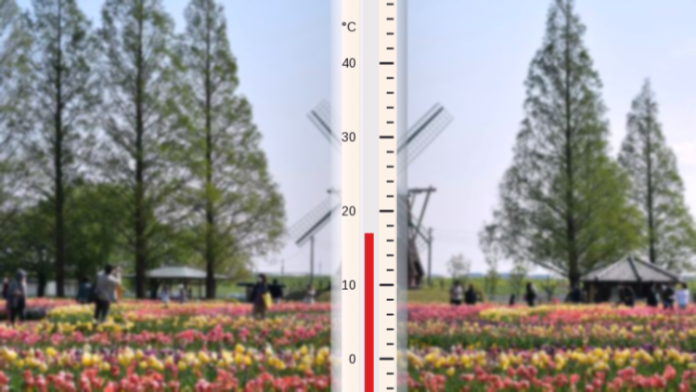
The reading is 17 °C
